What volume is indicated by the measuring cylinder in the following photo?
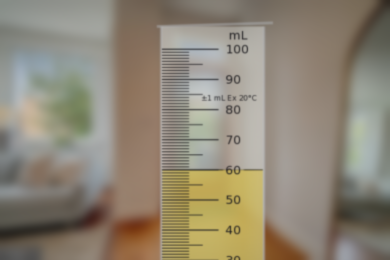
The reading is 60 mL
